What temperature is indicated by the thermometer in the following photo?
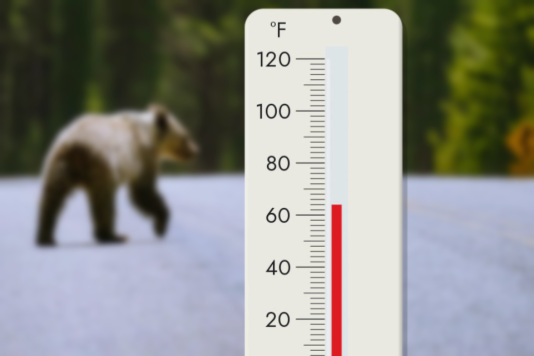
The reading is 64 °F
